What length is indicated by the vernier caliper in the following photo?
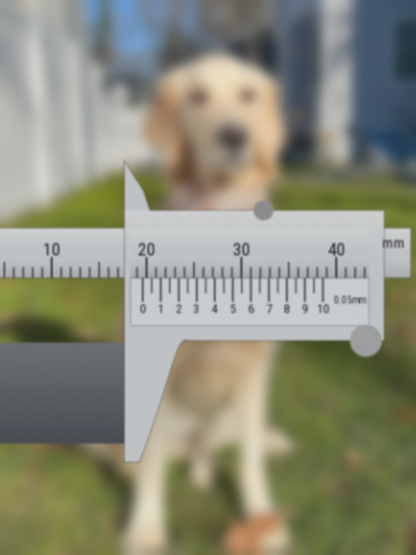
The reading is 19.6 mm
